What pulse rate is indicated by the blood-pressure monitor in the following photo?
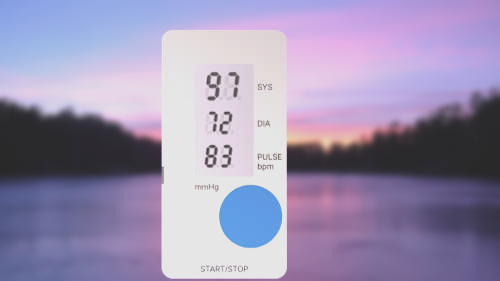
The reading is 83 bpm
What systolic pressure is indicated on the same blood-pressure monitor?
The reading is 97 mmHg
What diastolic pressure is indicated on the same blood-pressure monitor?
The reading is 72 mmHg
